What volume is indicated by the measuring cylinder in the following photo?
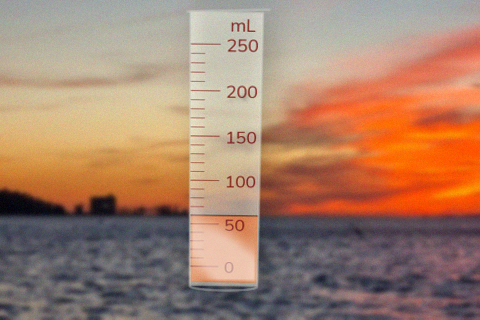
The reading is 60 mL
